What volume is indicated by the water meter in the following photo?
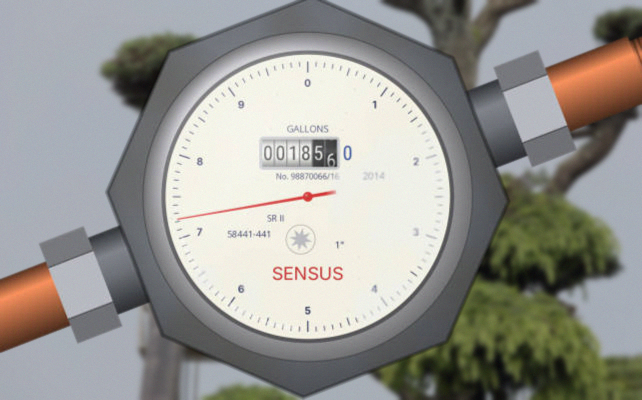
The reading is 18557.2 gal
